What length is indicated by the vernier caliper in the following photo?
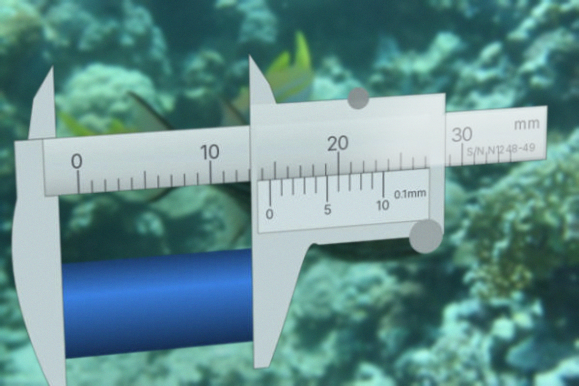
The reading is 14.6 mm
